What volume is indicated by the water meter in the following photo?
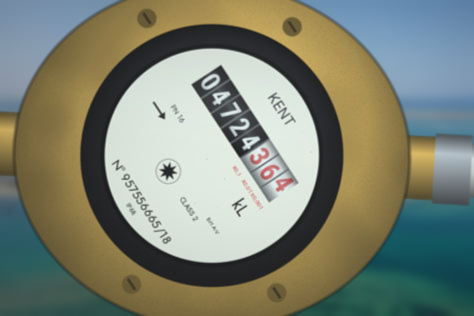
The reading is 4724.364 kL
